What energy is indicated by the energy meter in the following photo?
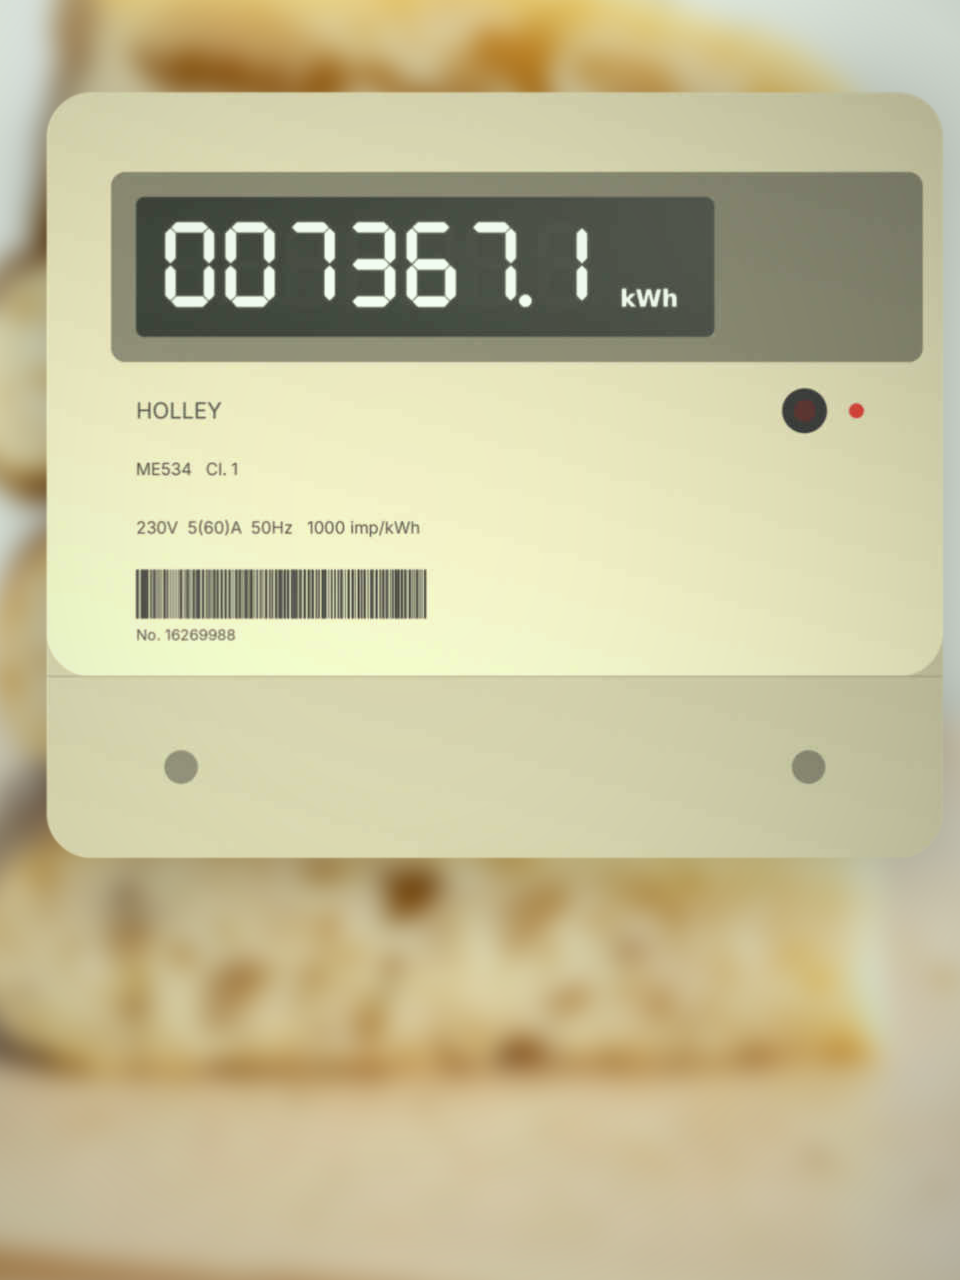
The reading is 7367.1 kWh
